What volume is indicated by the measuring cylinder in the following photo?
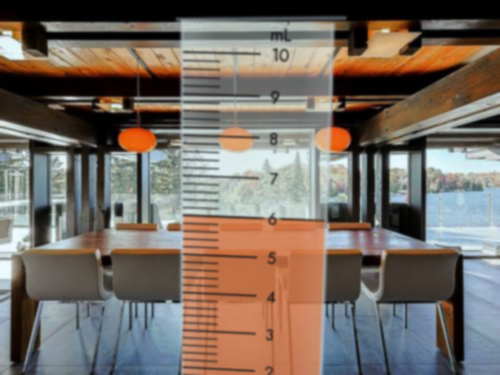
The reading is 6 mL
